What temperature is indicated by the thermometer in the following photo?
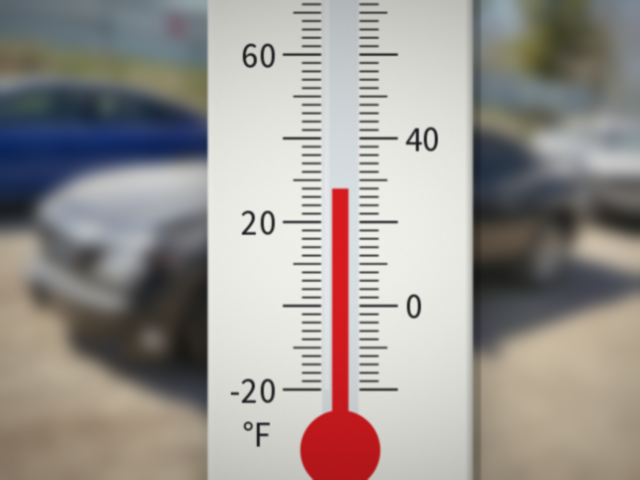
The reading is 28 °F
